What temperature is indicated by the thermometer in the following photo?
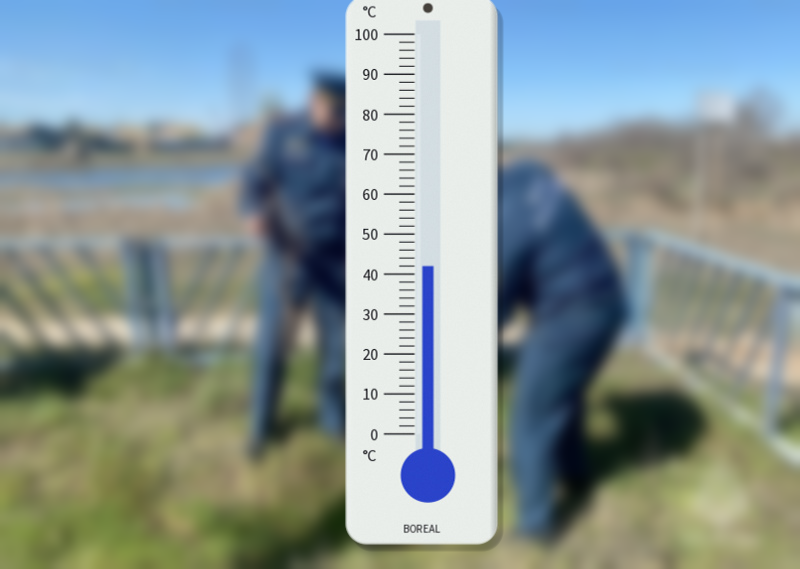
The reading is 42 °C
